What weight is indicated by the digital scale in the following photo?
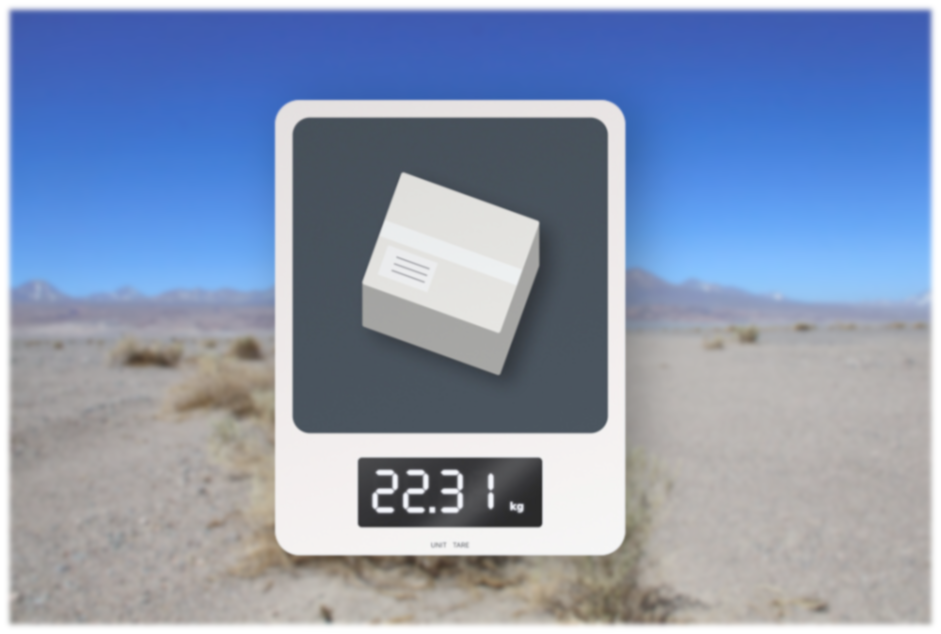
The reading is 22.31 kg
